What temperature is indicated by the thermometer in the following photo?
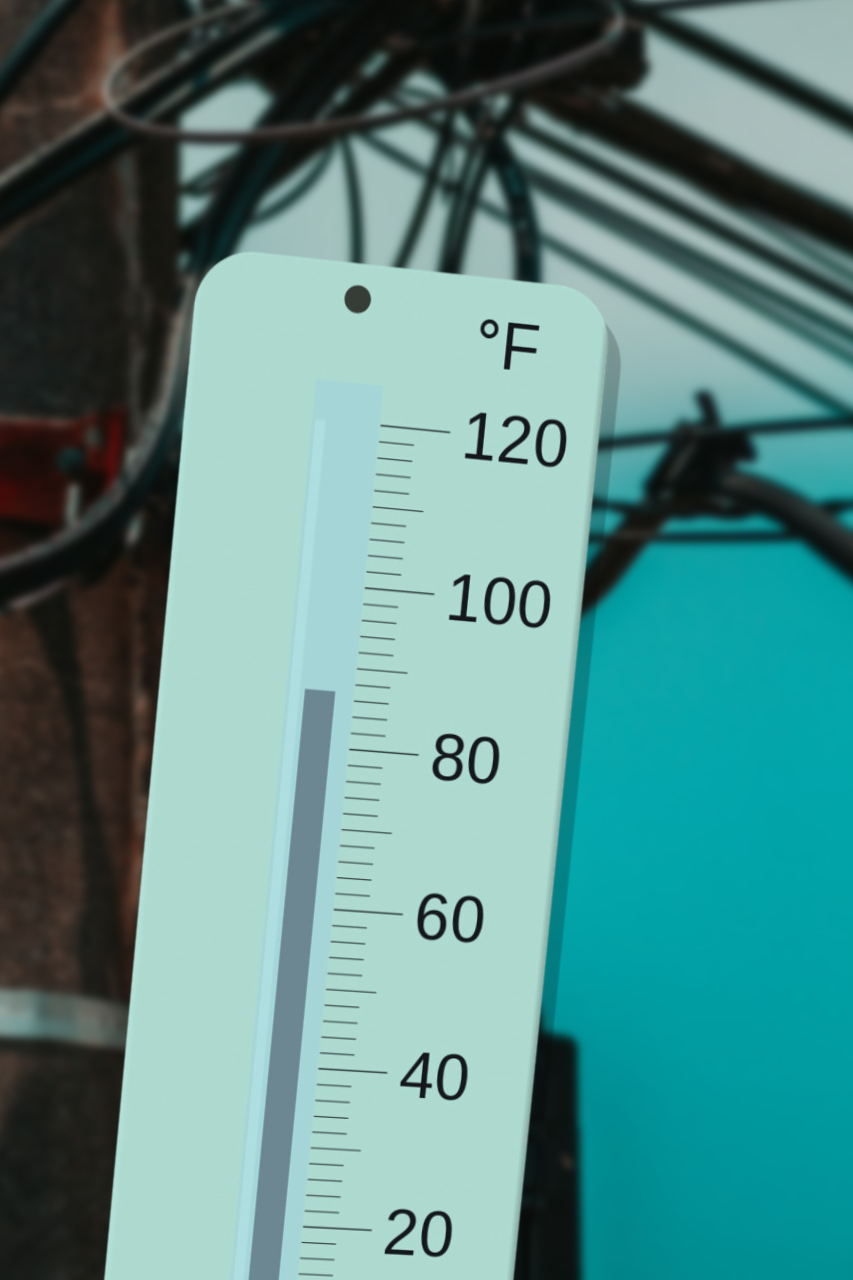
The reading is 87 °F
